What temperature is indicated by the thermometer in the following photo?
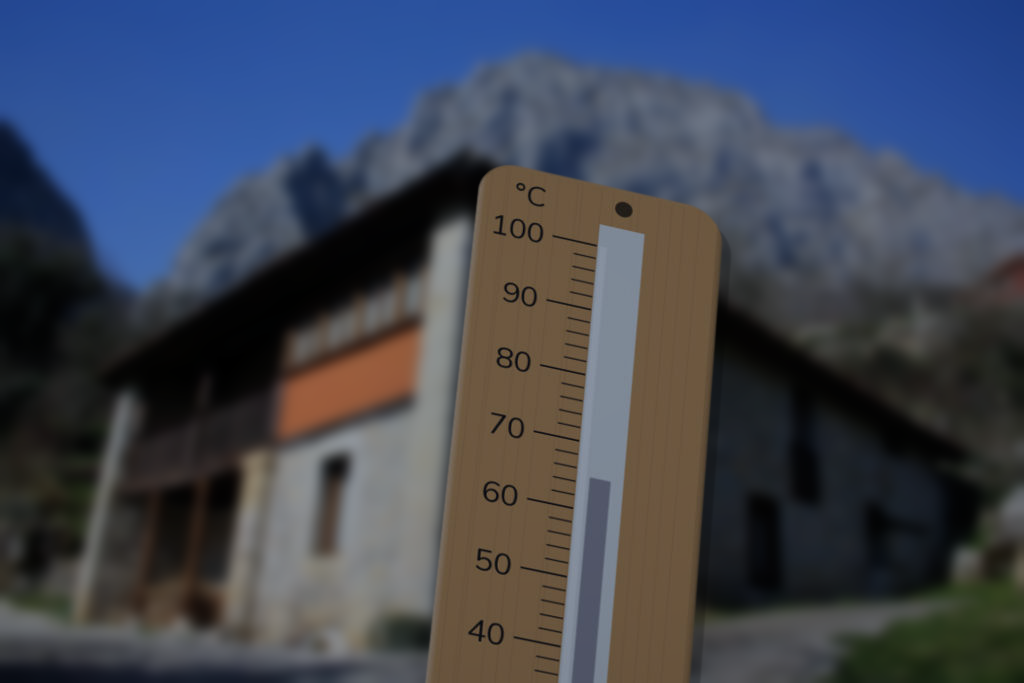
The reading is 65 °C
